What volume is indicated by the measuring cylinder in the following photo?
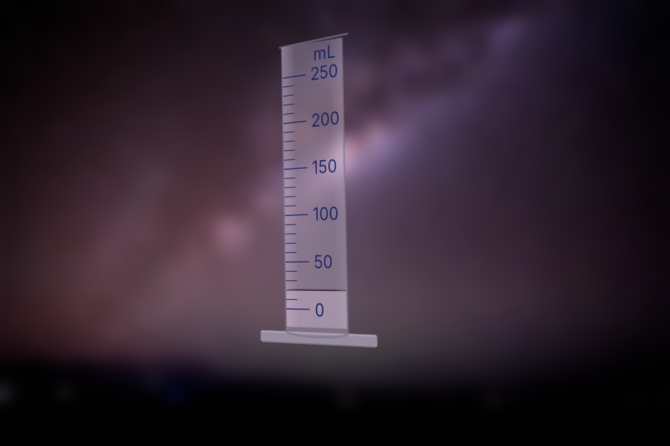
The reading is 20 mL
